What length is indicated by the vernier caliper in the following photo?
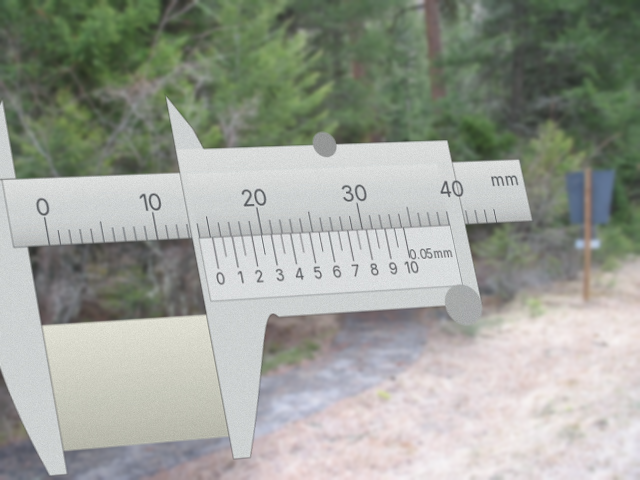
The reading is 15.2 mm
